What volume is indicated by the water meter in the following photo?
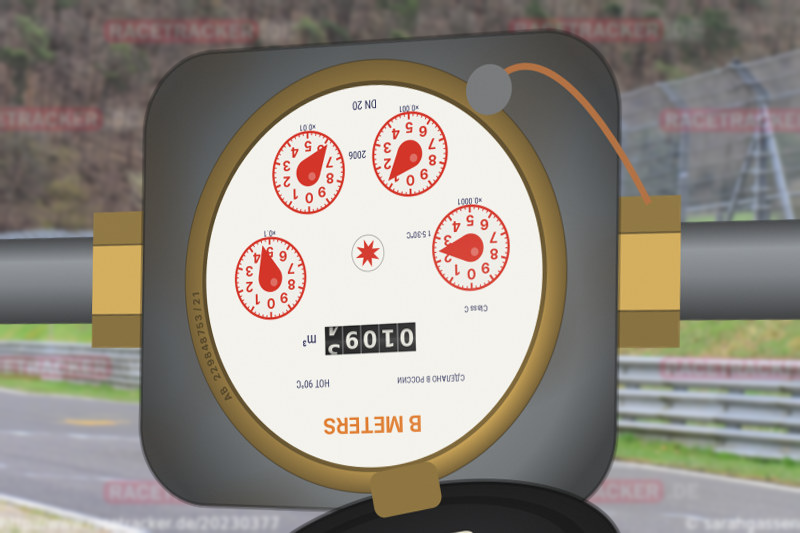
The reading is 1093.4612 m³
